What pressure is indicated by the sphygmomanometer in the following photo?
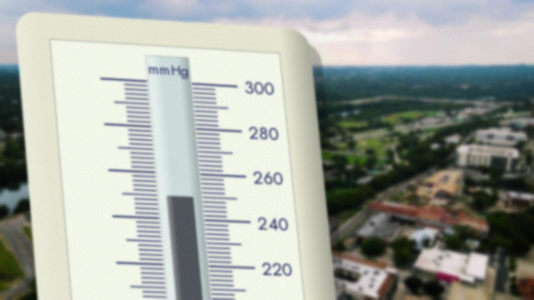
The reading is 250 mmHg
